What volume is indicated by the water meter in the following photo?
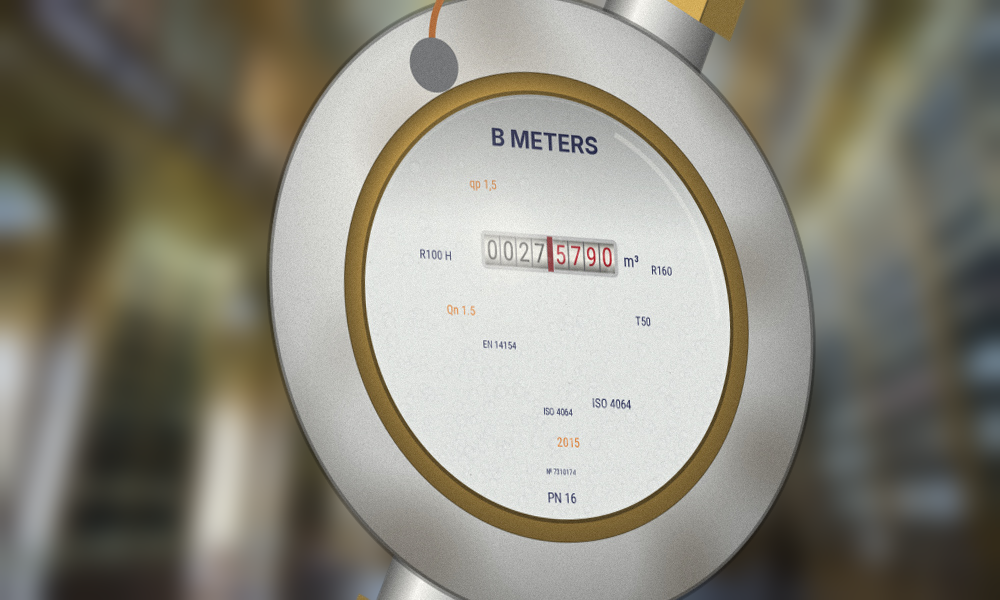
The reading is 27.5790 m³
